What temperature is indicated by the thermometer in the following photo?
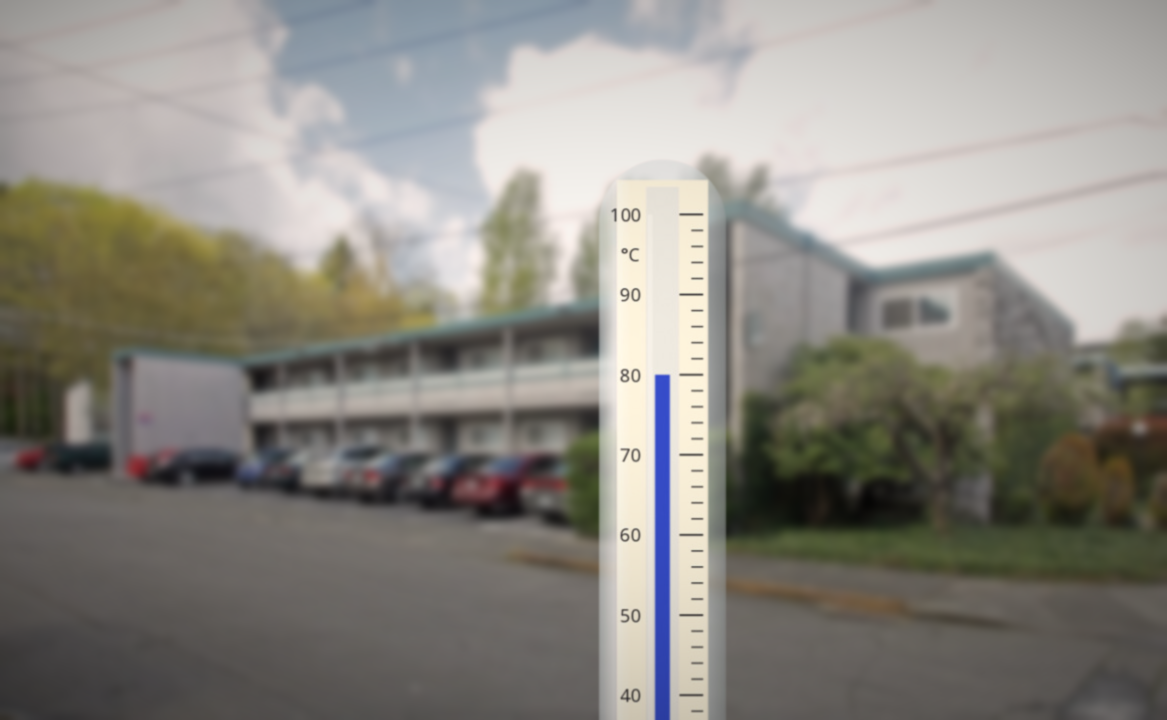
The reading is 80 °C
